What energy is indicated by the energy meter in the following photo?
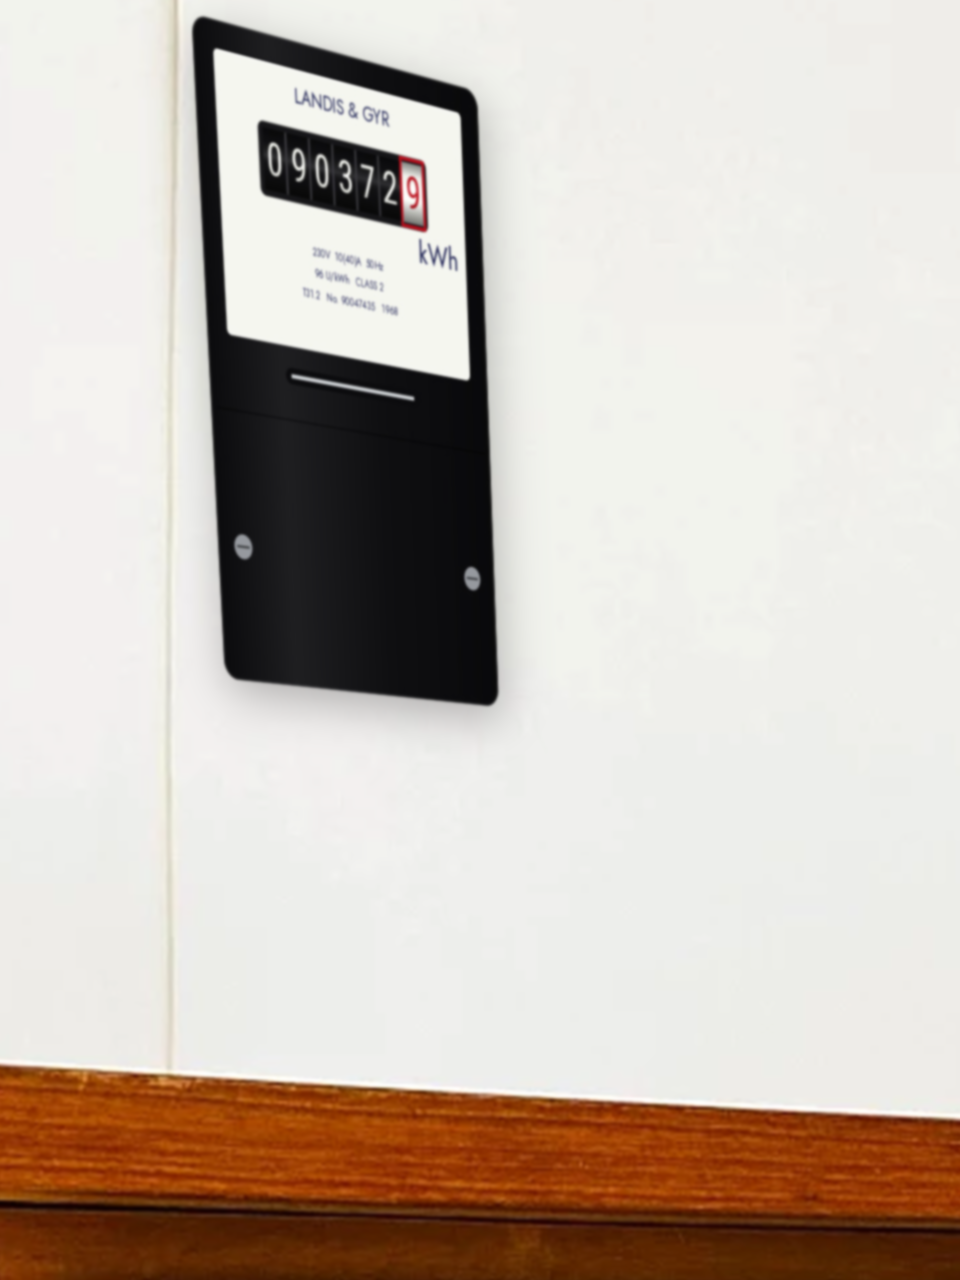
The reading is 90372.9 kWh
